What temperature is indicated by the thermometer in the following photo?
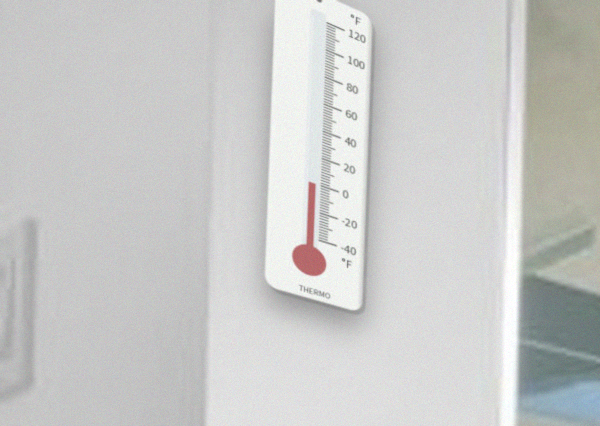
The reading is 0 °F
